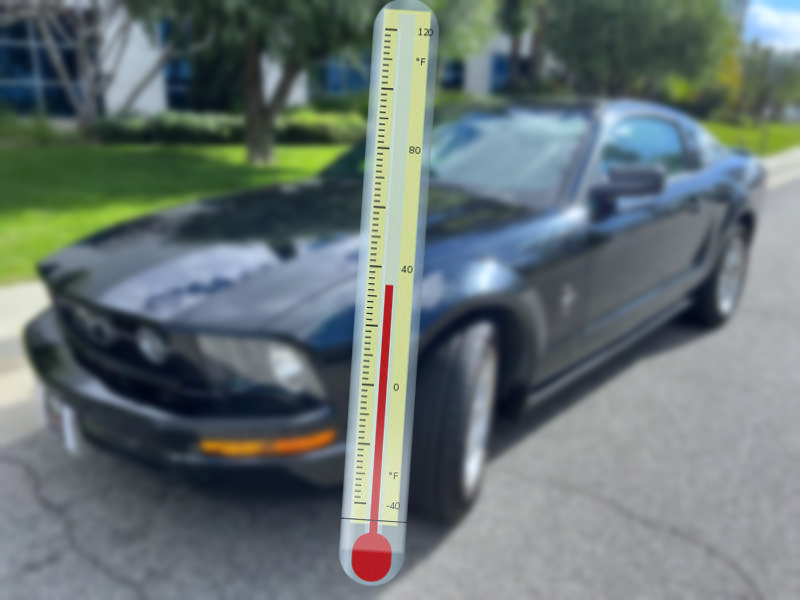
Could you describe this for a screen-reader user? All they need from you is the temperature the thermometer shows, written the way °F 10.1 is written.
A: °F 34
